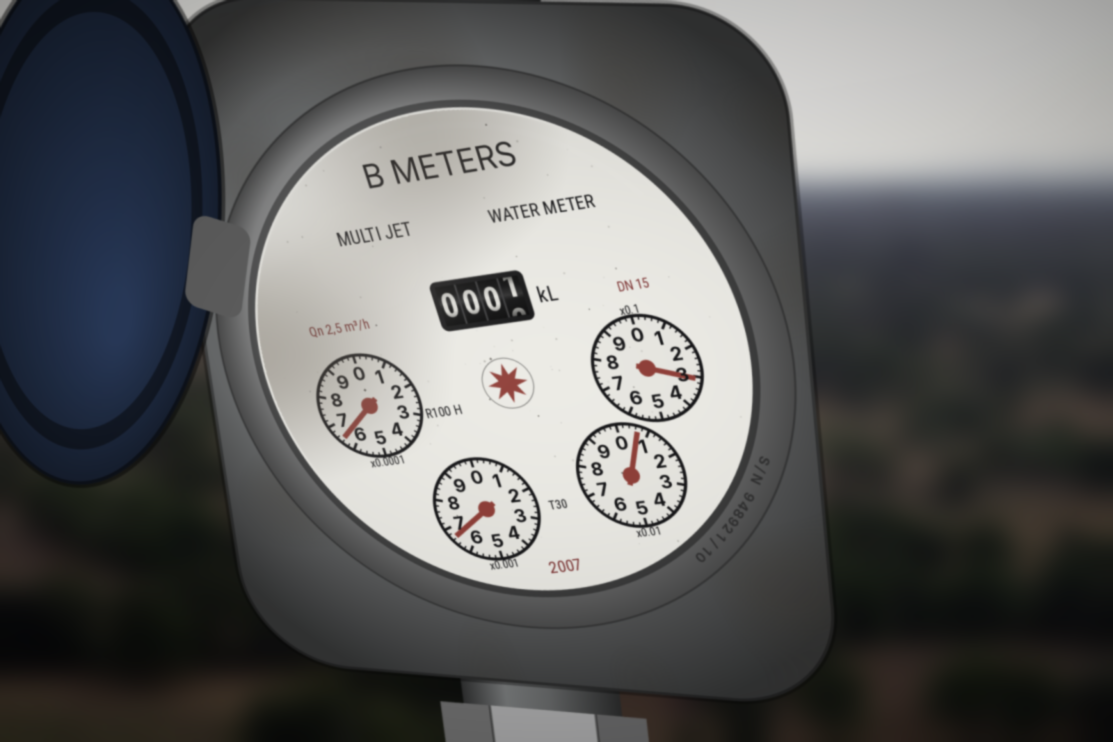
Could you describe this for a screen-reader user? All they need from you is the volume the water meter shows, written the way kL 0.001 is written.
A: kL 1.3066
